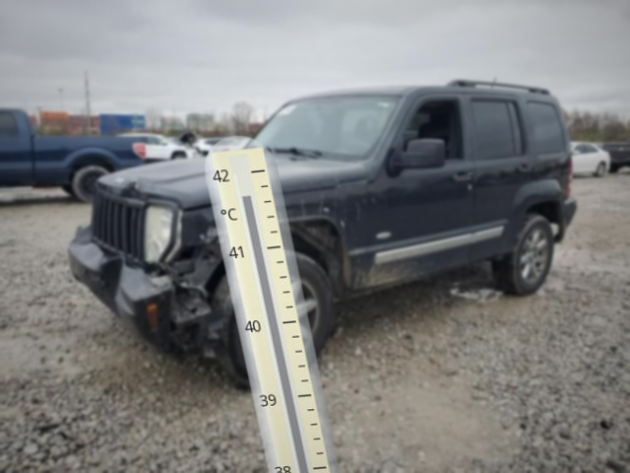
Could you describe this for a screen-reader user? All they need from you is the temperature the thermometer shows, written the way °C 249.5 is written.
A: °C 41.7
